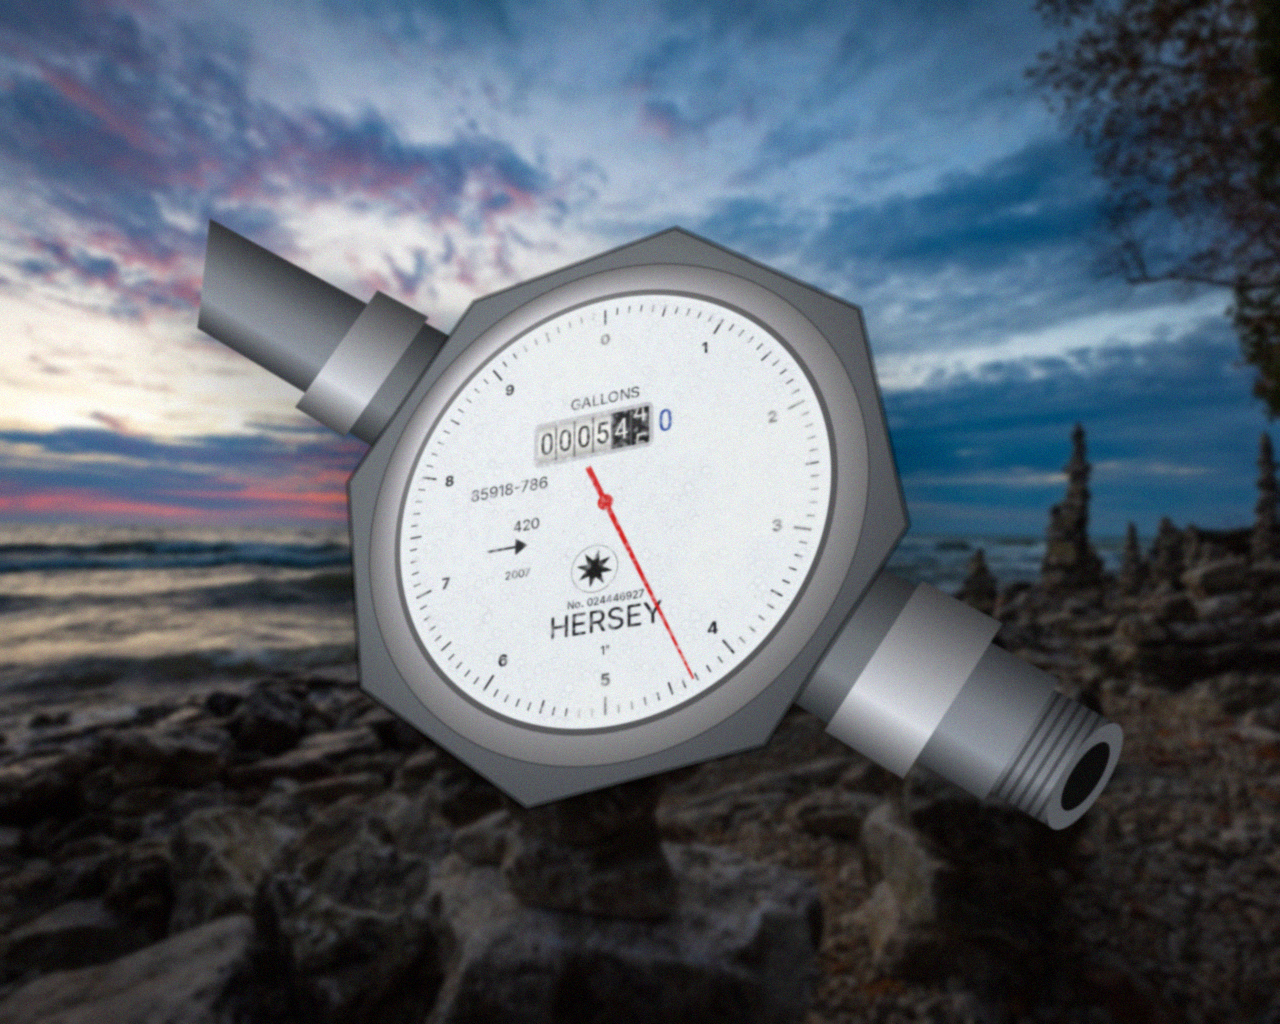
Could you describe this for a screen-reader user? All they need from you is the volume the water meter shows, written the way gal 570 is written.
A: gal 5444.3
